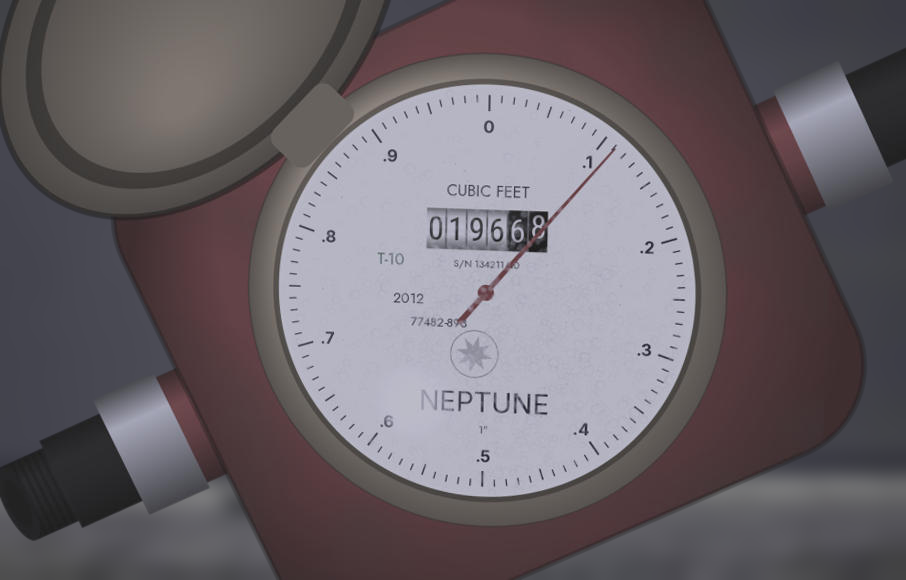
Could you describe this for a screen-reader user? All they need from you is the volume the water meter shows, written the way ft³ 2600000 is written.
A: ft³ 19668.11
